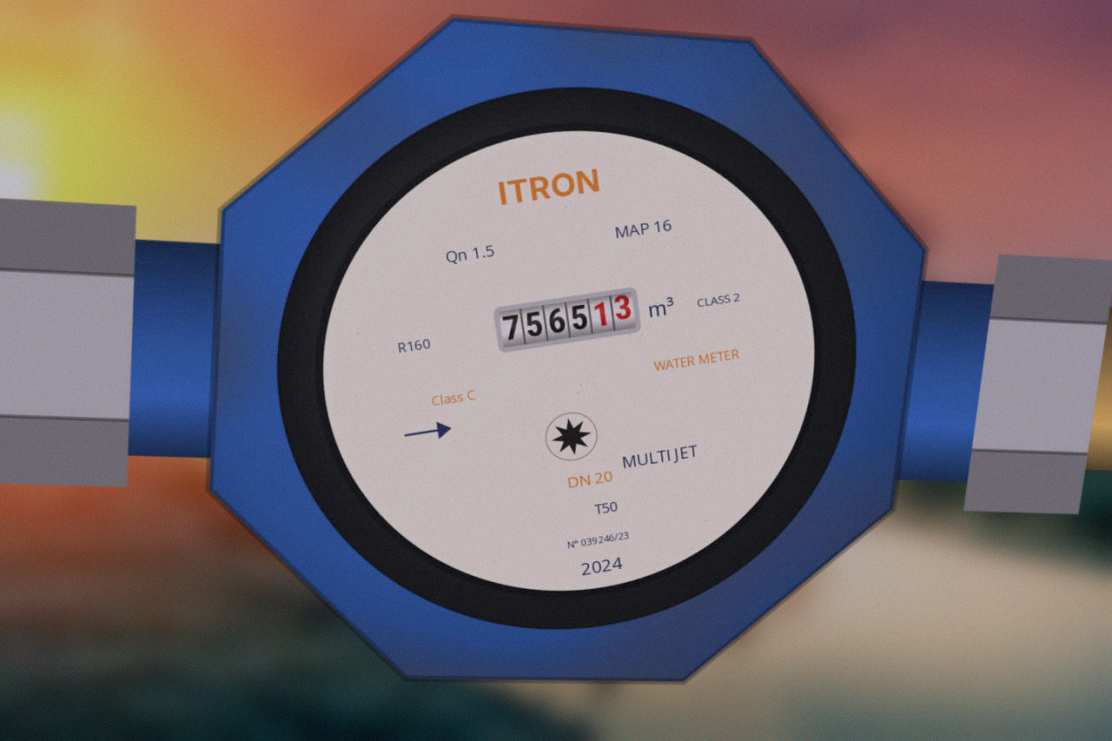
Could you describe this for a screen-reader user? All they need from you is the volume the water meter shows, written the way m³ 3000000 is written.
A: m³ 7565.13
